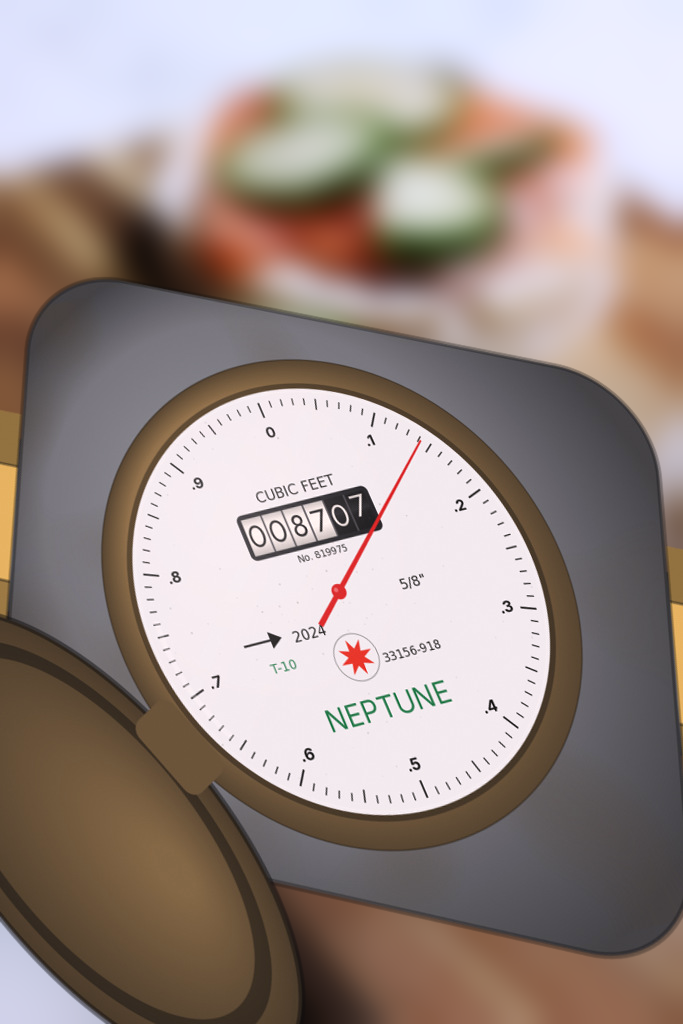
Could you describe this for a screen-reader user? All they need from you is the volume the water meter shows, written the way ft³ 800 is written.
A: ft³ 8707.14
